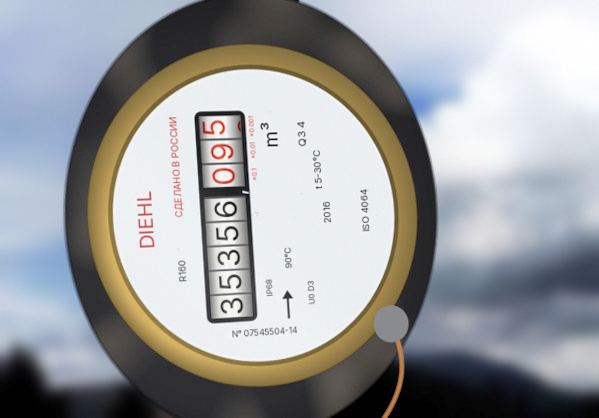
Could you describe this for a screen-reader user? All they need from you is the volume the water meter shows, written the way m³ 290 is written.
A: m³ 35356.095
